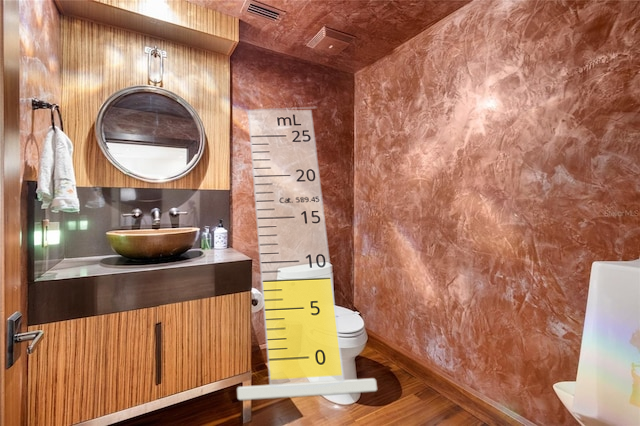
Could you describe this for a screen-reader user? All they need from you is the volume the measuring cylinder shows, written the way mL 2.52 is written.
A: mL 8
